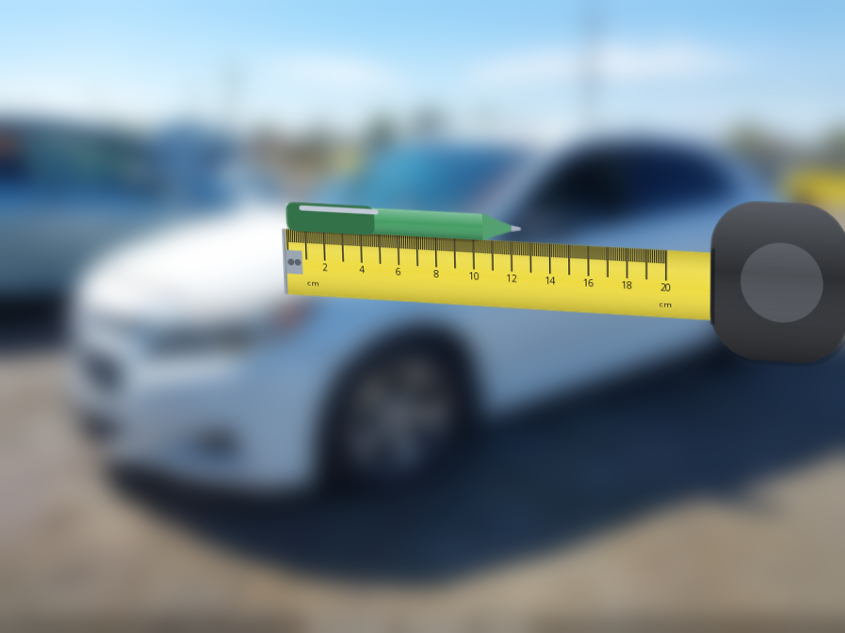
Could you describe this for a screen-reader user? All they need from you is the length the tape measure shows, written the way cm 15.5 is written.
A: cm 12.5
